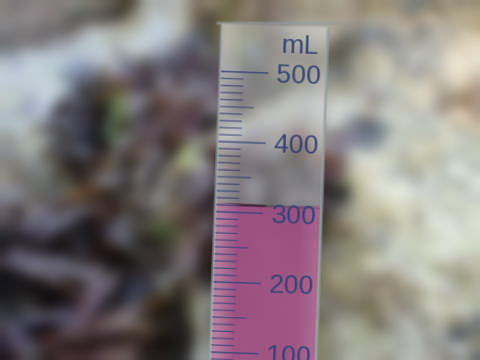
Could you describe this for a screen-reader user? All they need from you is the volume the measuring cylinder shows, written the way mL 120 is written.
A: mL 310
